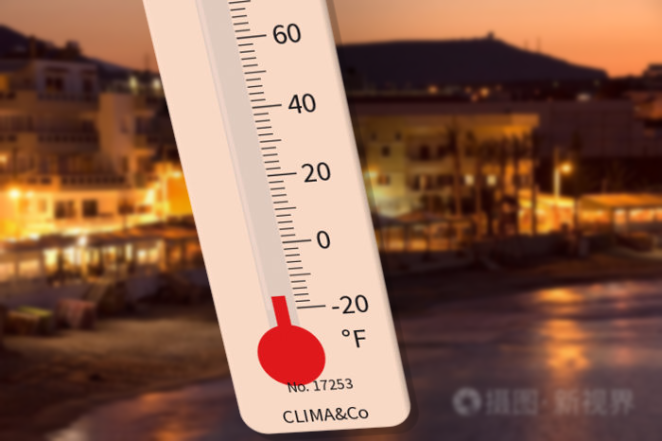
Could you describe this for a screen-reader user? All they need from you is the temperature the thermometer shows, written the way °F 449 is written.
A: °F -16
